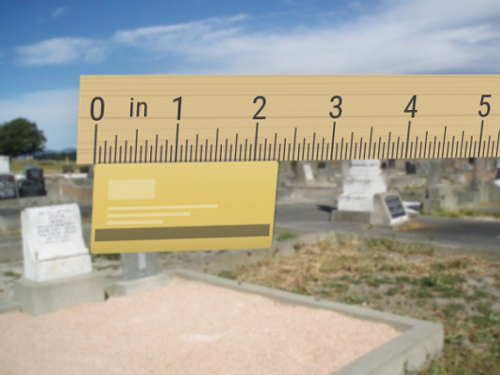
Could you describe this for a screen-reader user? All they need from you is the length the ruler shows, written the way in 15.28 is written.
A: in 2.3125
